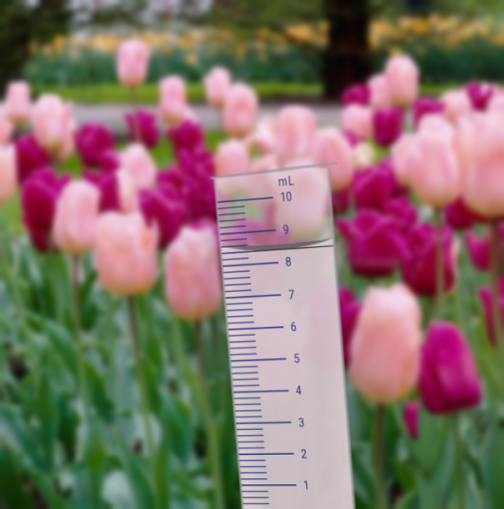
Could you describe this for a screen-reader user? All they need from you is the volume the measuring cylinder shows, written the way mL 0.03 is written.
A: mL 8.4
